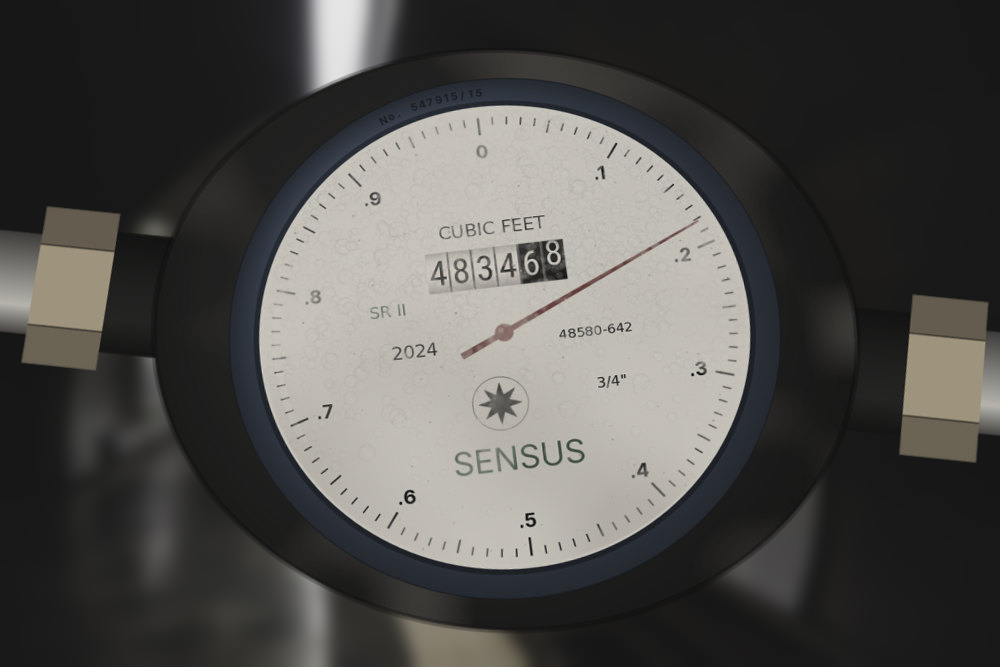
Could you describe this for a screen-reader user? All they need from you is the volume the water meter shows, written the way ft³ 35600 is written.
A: ft³ 483468.18
